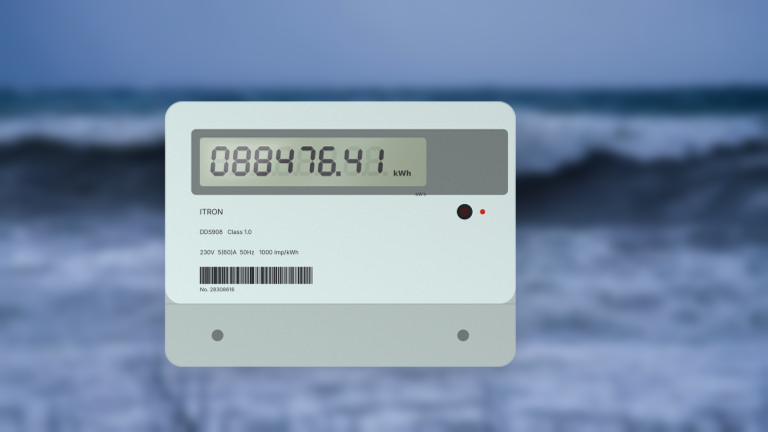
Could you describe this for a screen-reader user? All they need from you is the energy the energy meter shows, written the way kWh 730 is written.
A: kWh 88476.41
